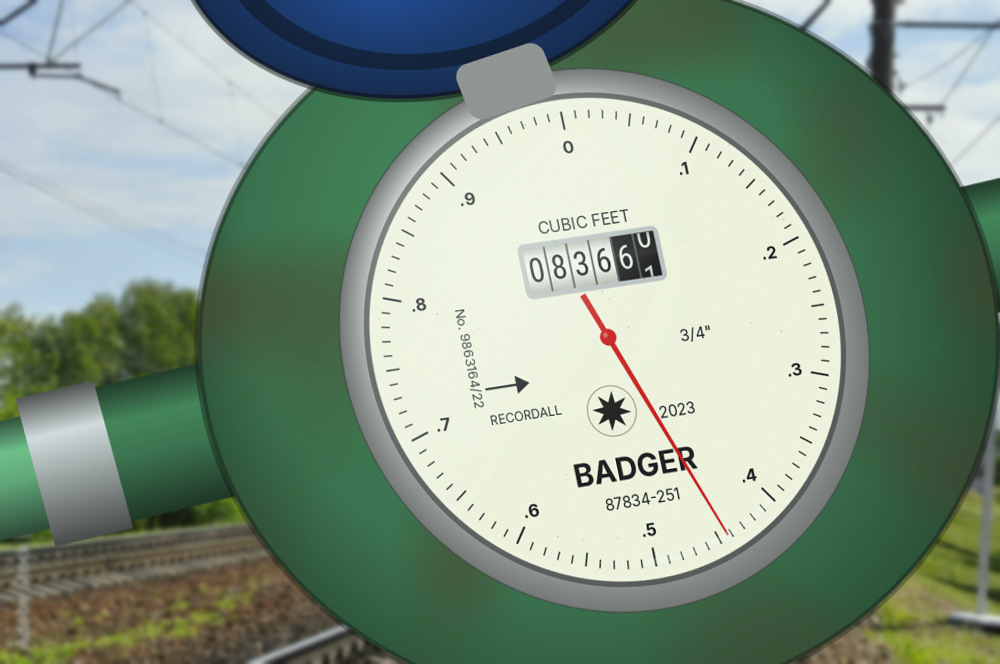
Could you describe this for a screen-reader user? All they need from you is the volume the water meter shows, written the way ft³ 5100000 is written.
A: ft³ 83660.44
